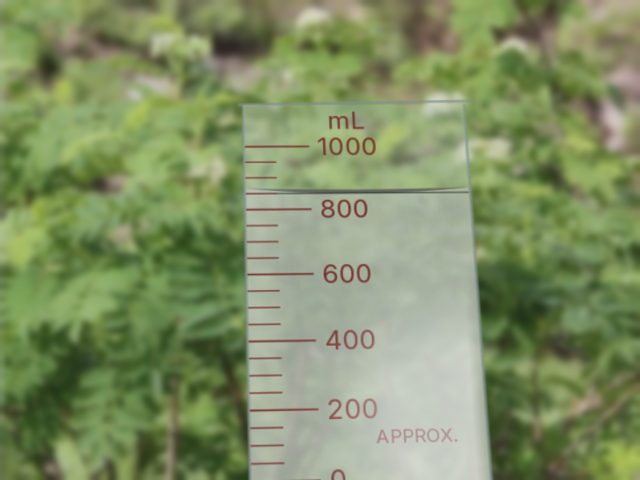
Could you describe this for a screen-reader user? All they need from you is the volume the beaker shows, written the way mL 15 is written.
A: mL 850
